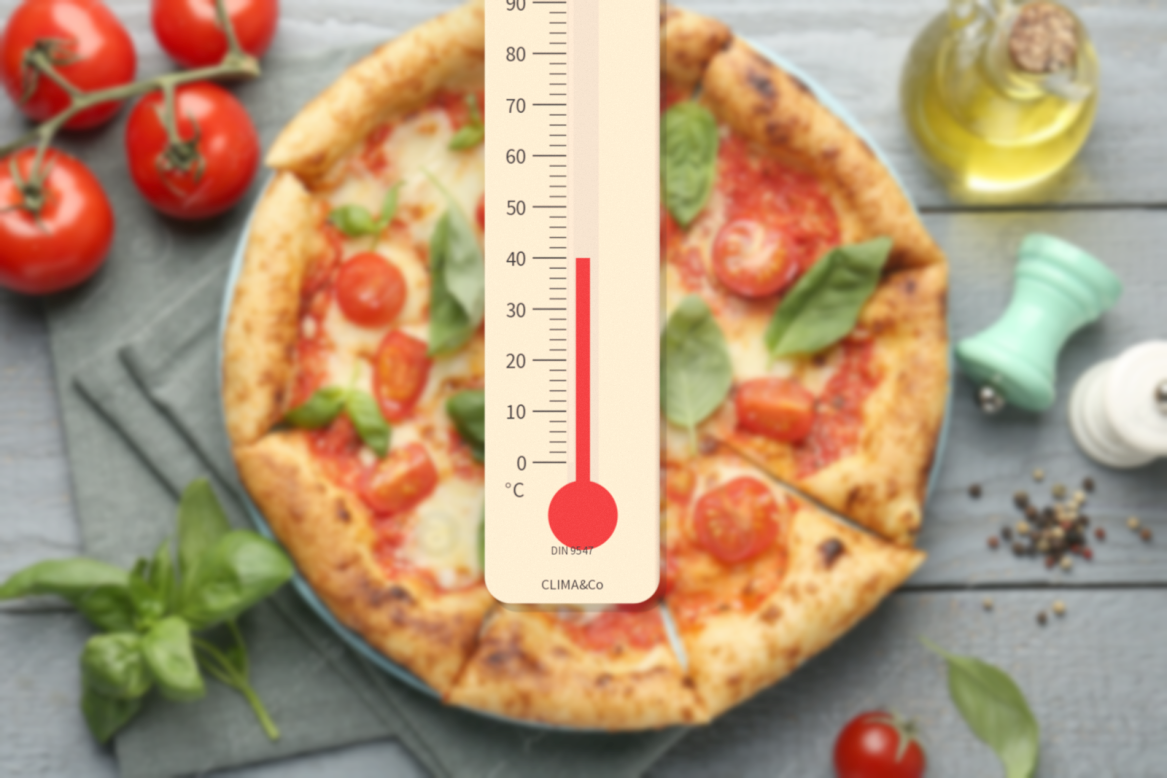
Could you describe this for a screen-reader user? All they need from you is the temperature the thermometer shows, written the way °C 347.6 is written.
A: °C 40
